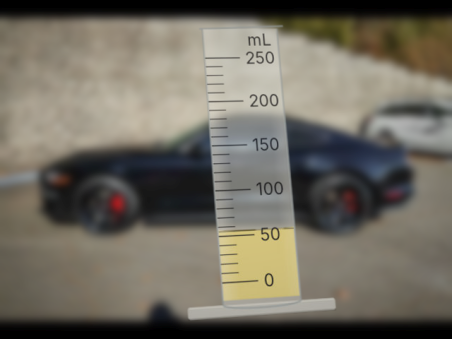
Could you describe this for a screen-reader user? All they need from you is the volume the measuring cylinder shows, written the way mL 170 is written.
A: mL 55
